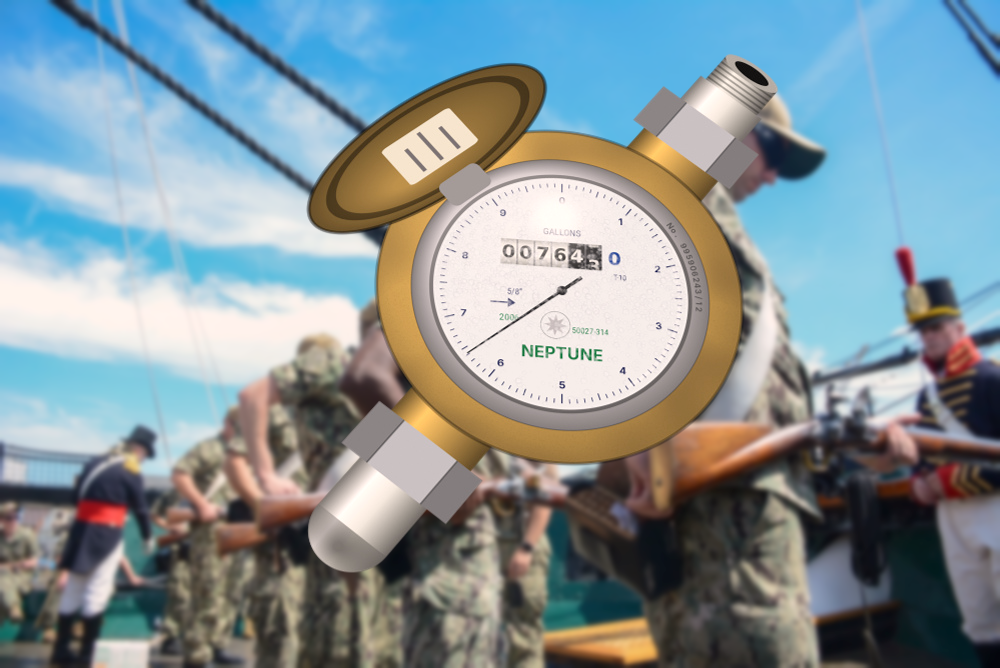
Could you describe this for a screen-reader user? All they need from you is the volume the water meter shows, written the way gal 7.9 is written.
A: gal 76426.4
